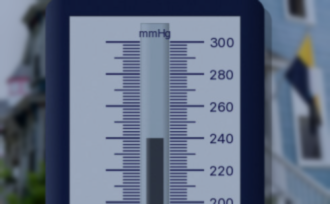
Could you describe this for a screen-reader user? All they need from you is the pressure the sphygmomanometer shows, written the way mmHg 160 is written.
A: mmHg 240
